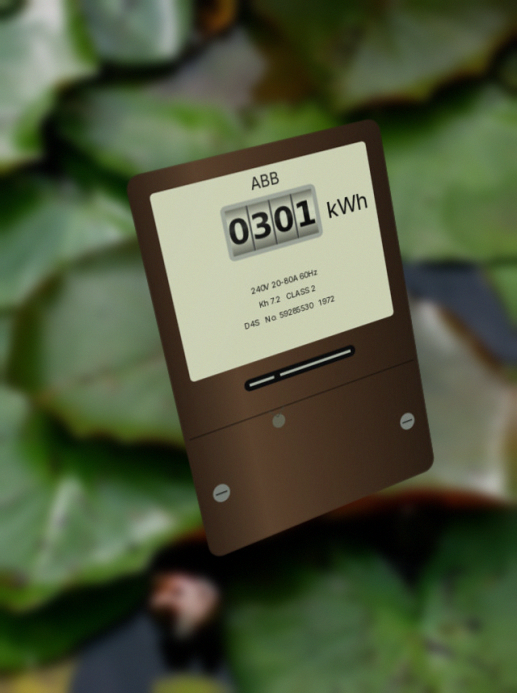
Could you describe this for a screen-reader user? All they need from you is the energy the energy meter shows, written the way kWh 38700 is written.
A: kWh 301
